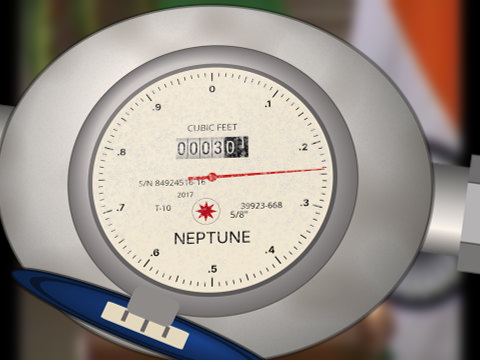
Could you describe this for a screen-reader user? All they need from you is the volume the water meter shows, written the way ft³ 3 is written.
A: ft³ 301.24
